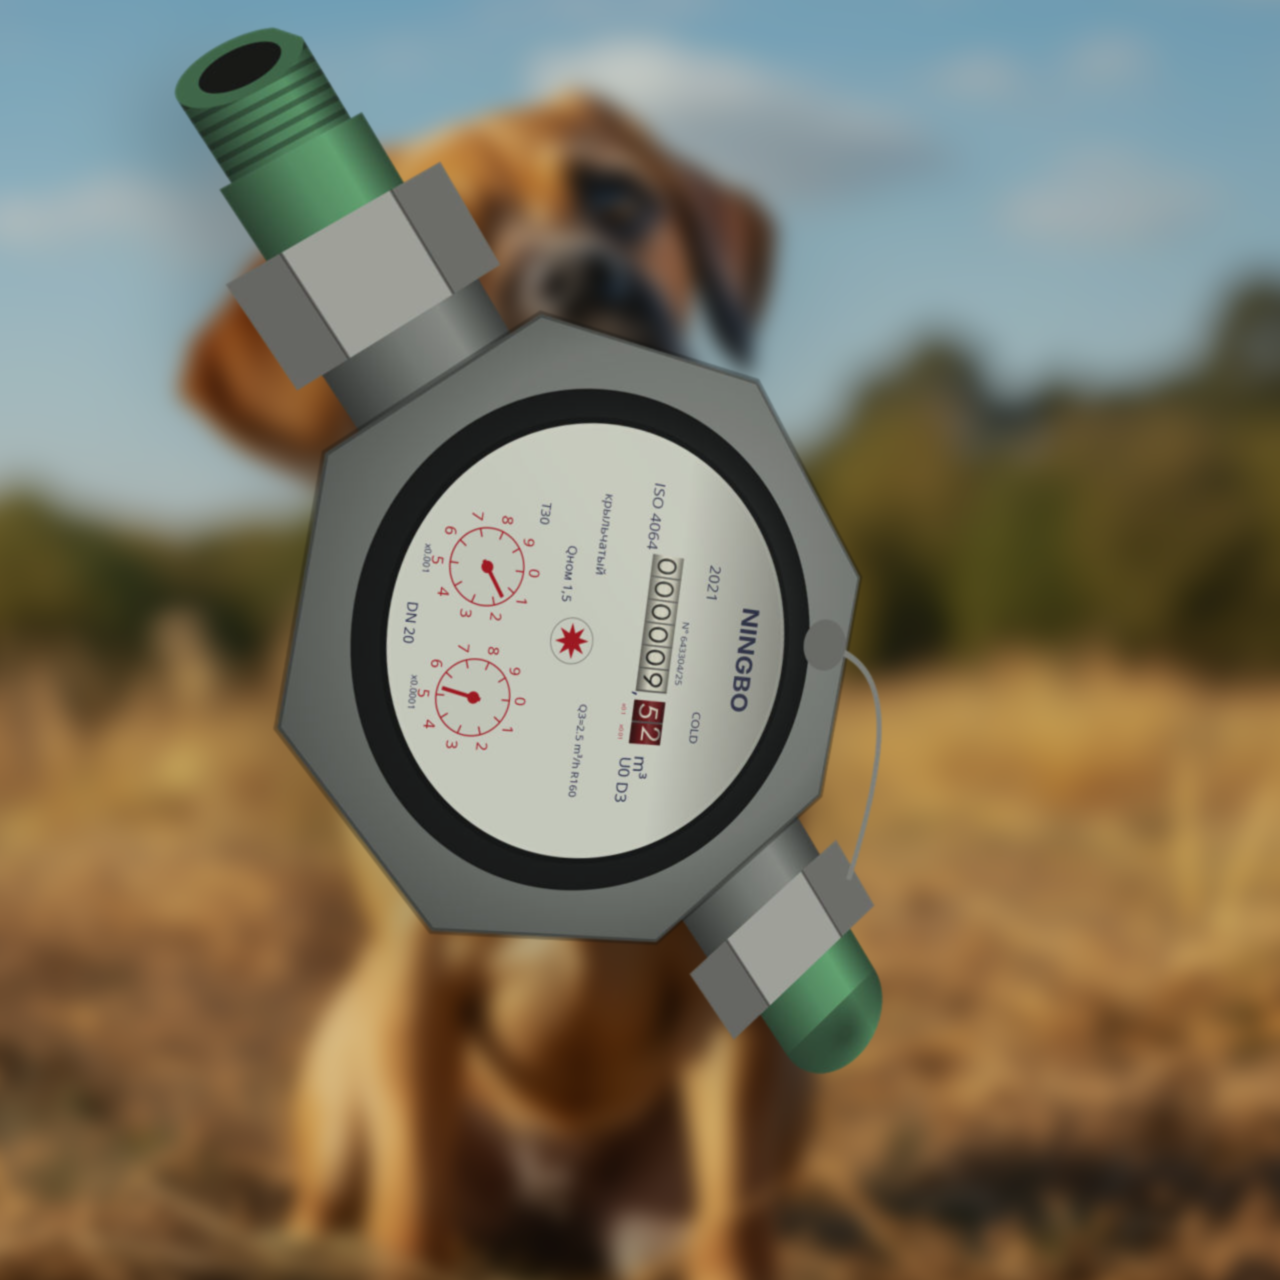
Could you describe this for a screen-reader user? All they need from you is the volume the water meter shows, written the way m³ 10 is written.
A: m³ 9.5215
